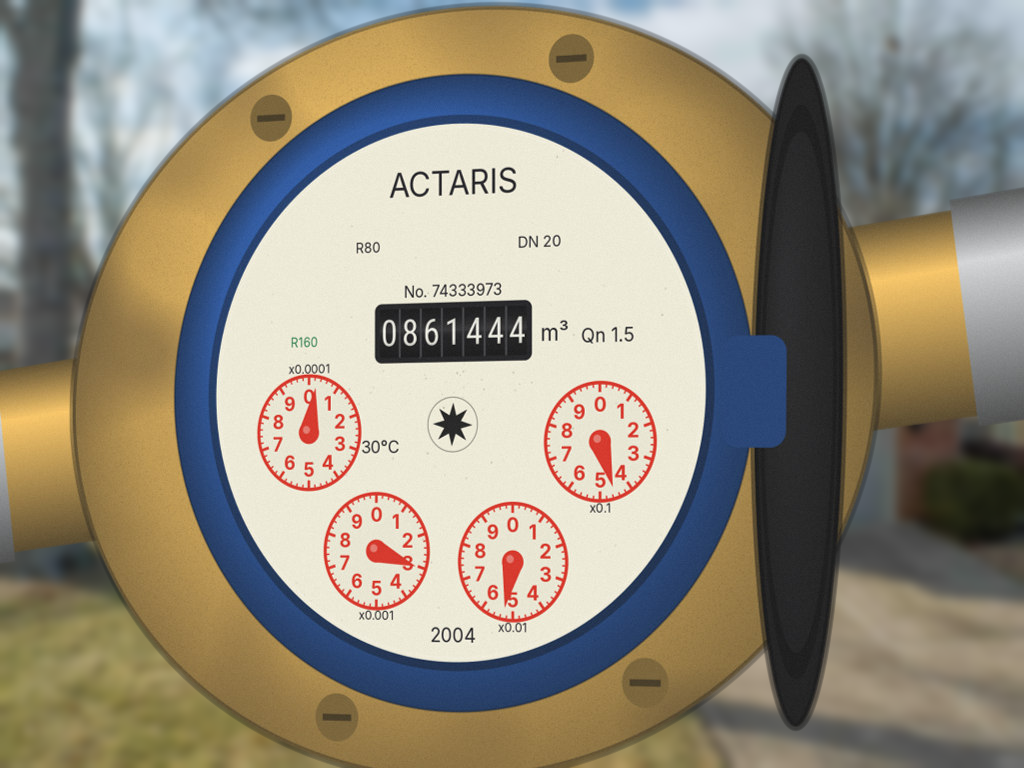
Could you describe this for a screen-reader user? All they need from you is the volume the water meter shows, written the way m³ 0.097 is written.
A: m³ 861444.4530
